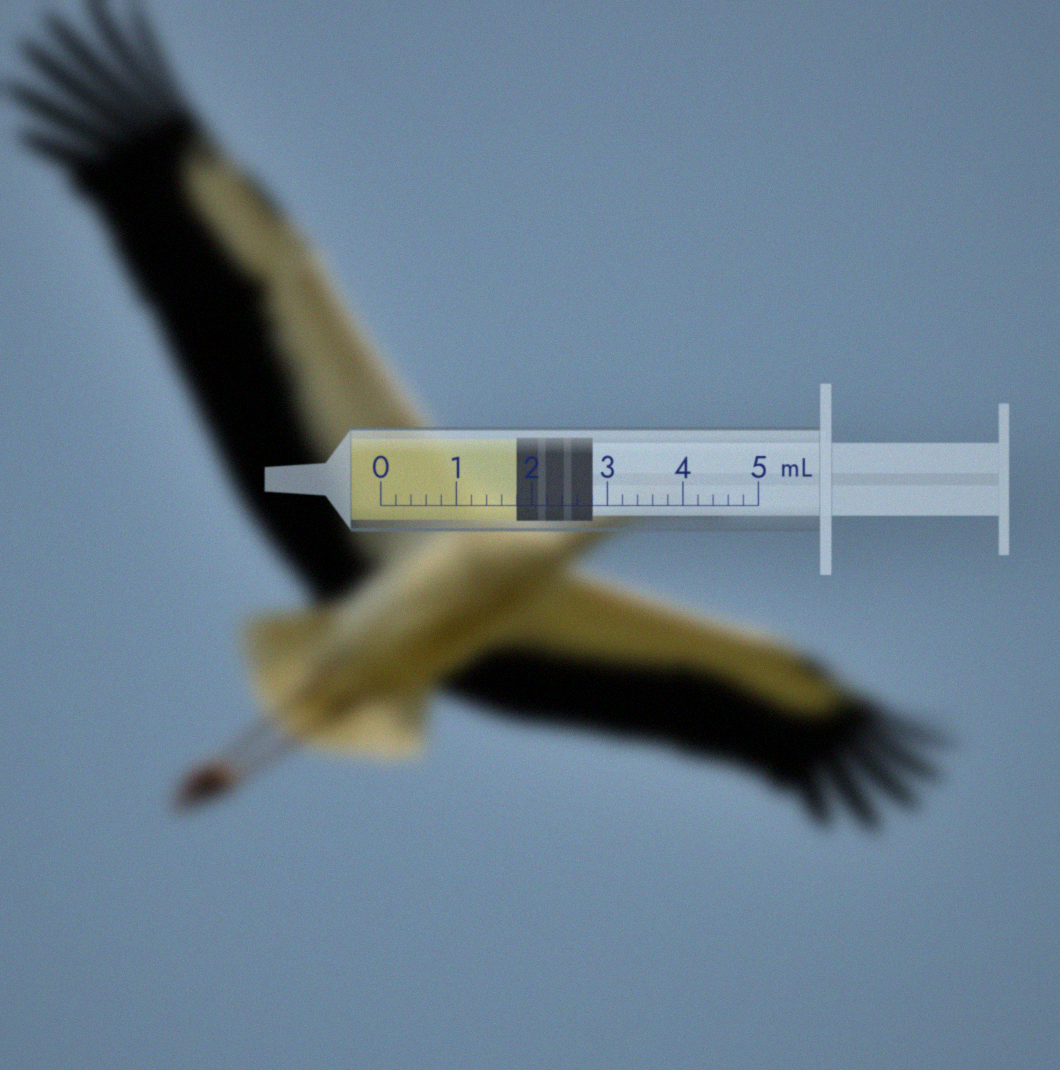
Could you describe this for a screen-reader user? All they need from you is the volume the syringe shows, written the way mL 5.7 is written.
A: mL 1.8
